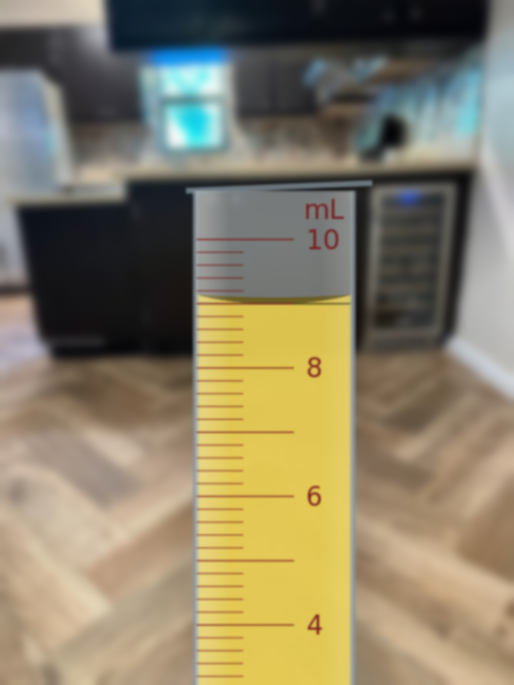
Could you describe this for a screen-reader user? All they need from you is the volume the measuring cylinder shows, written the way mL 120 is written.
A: mL 9
